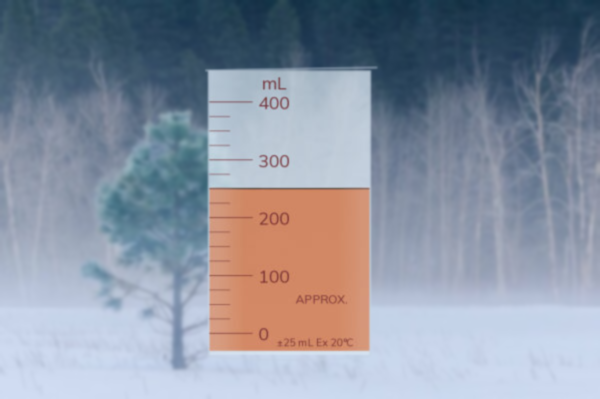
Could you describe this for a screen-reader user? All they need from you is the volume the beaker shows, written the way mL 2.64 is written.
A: mL 250
